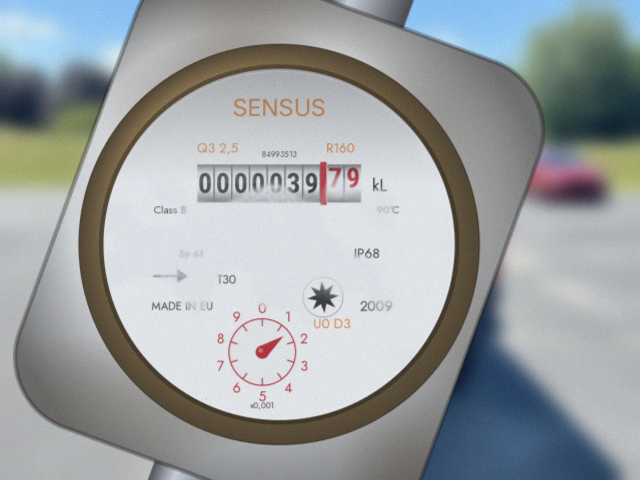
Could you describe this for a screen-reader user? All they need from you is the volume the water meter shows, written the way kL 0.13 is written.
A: kL 39.791
